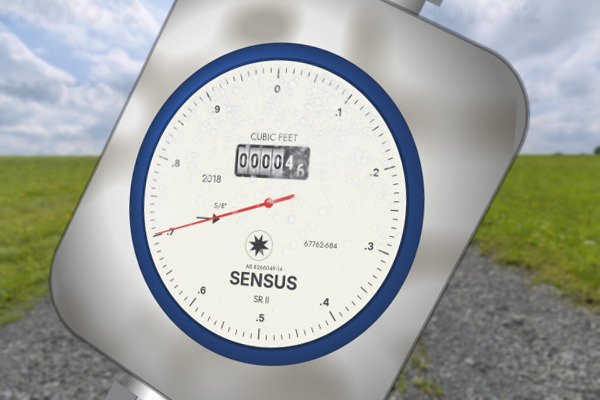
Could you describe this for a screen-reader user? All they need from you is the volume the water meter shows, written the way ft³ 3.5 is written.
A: ft³ 45.70
